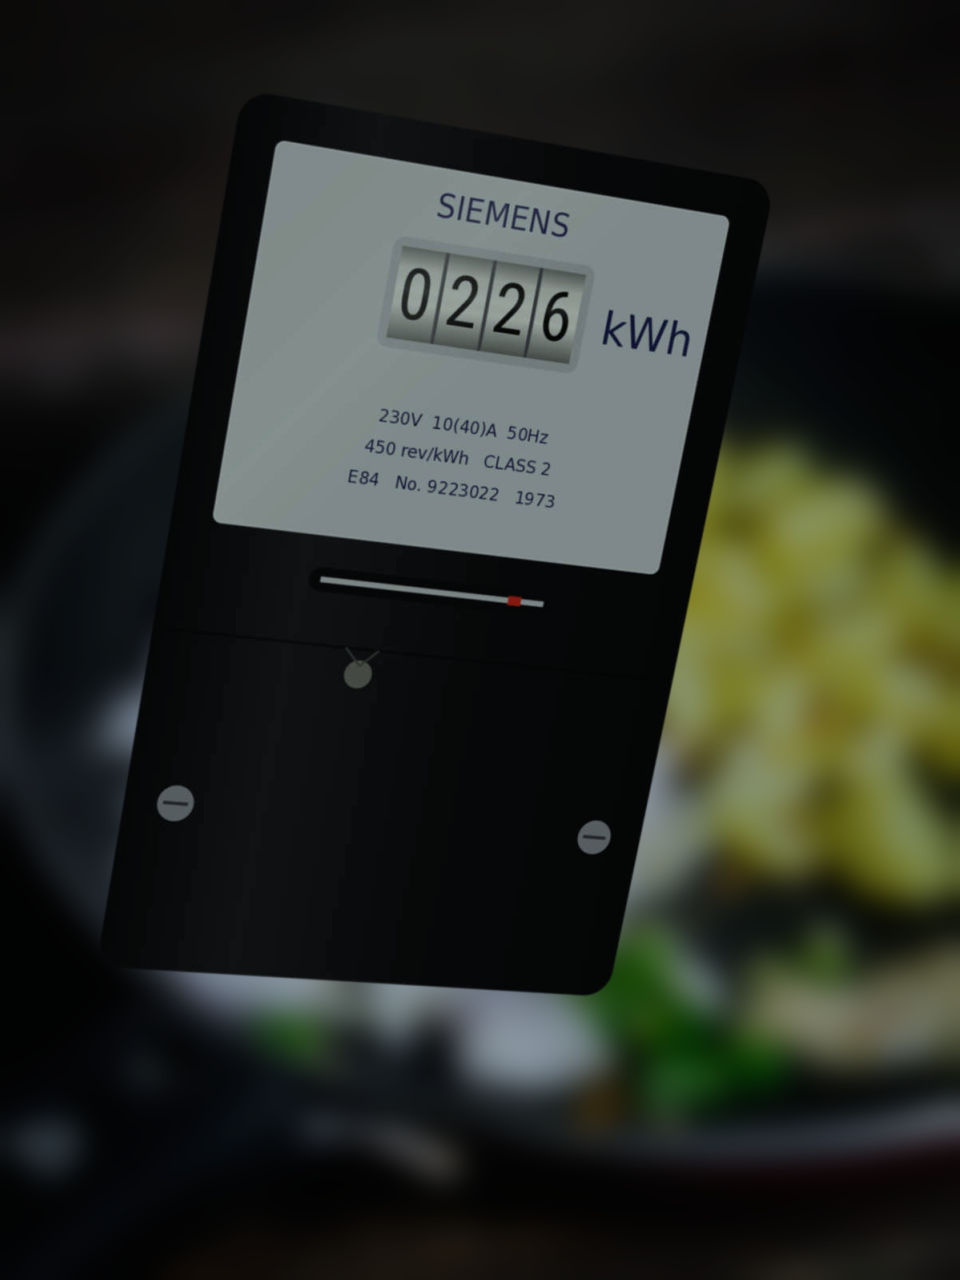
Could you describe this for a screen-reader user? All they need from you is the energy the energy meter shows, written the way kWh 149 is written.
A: kWh 226
